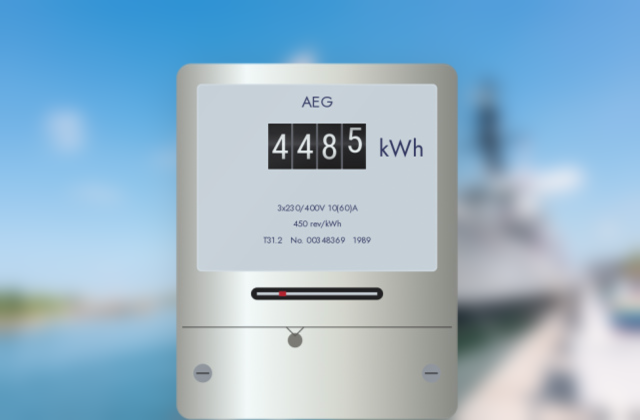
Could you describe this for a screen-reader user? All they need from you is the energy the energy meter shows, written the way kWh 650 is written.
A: kWh 4485
